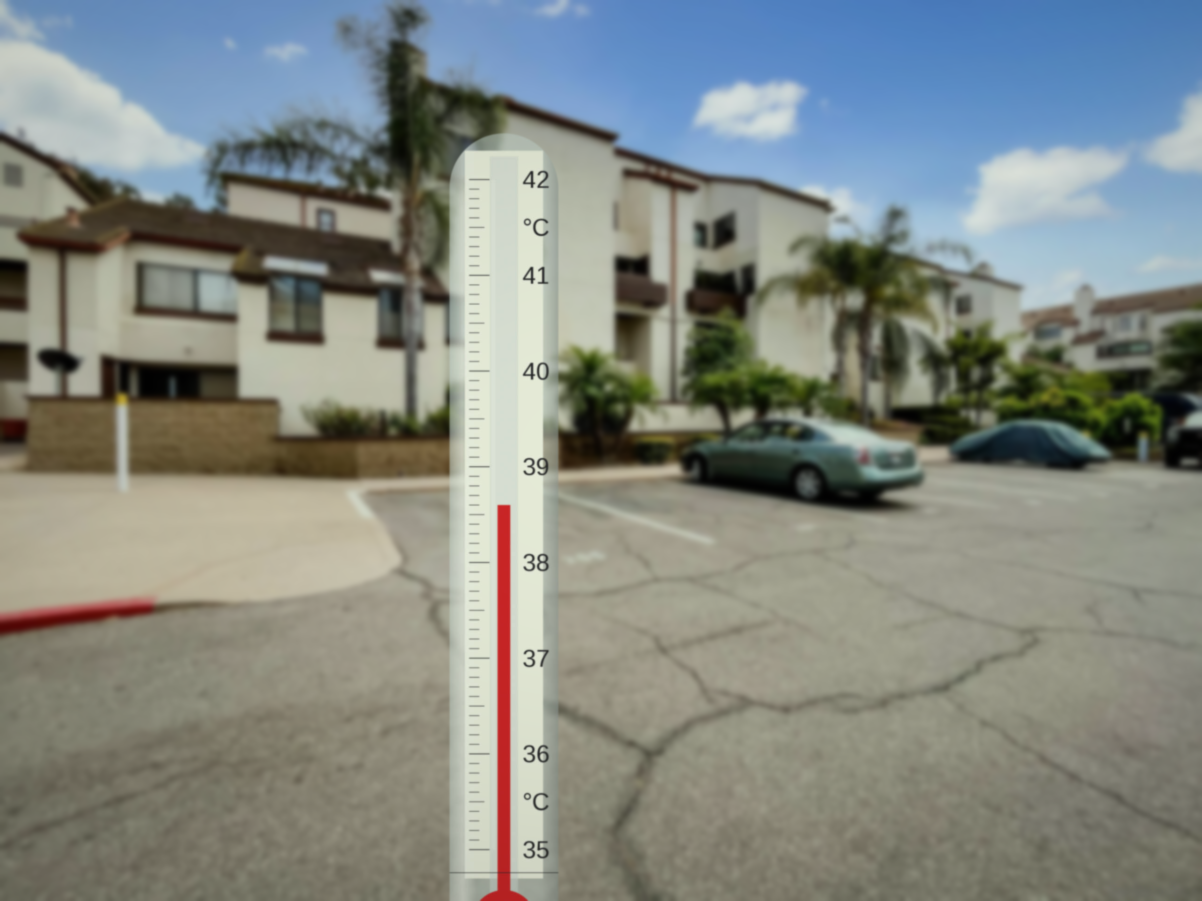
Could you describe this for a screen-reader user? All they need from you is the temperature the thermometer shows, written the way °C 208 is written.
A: °C 38.6
